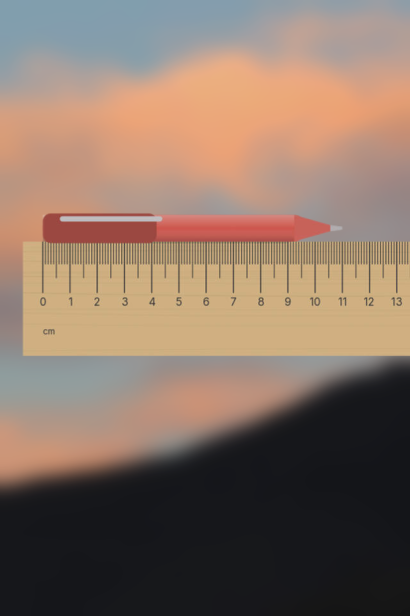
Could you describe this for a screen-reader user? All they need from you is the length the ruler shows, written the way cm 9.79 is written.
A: cm 11
